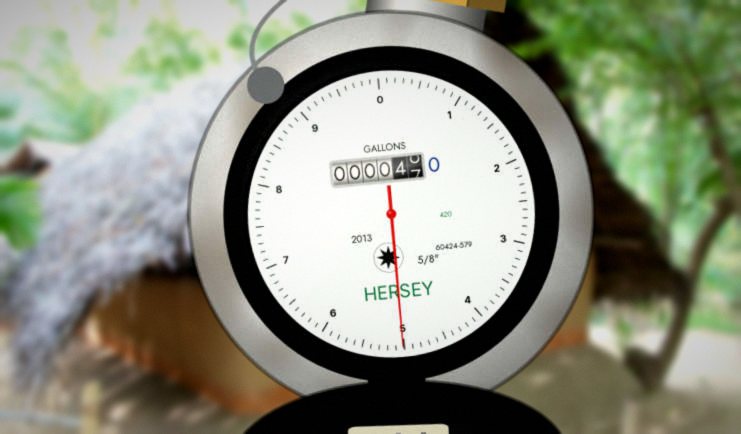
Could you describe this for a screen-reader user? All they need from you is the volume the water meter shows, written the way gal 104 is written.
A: gal 465.0
